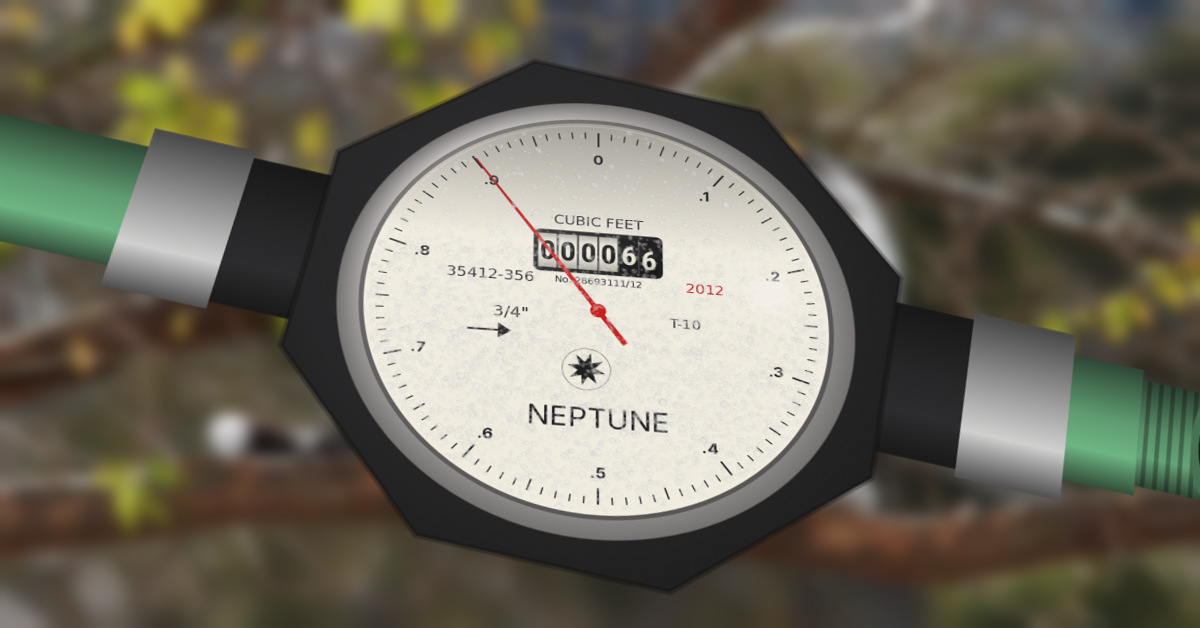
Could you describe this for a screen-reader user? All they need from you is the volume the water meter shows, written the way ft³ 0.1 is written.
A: ft³ 65.90
